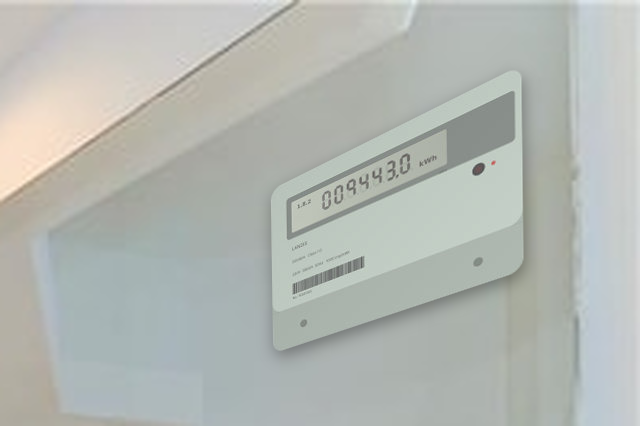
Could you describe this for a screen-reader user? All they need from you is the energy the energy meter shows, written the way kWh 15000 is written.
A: kWh 9443.0
